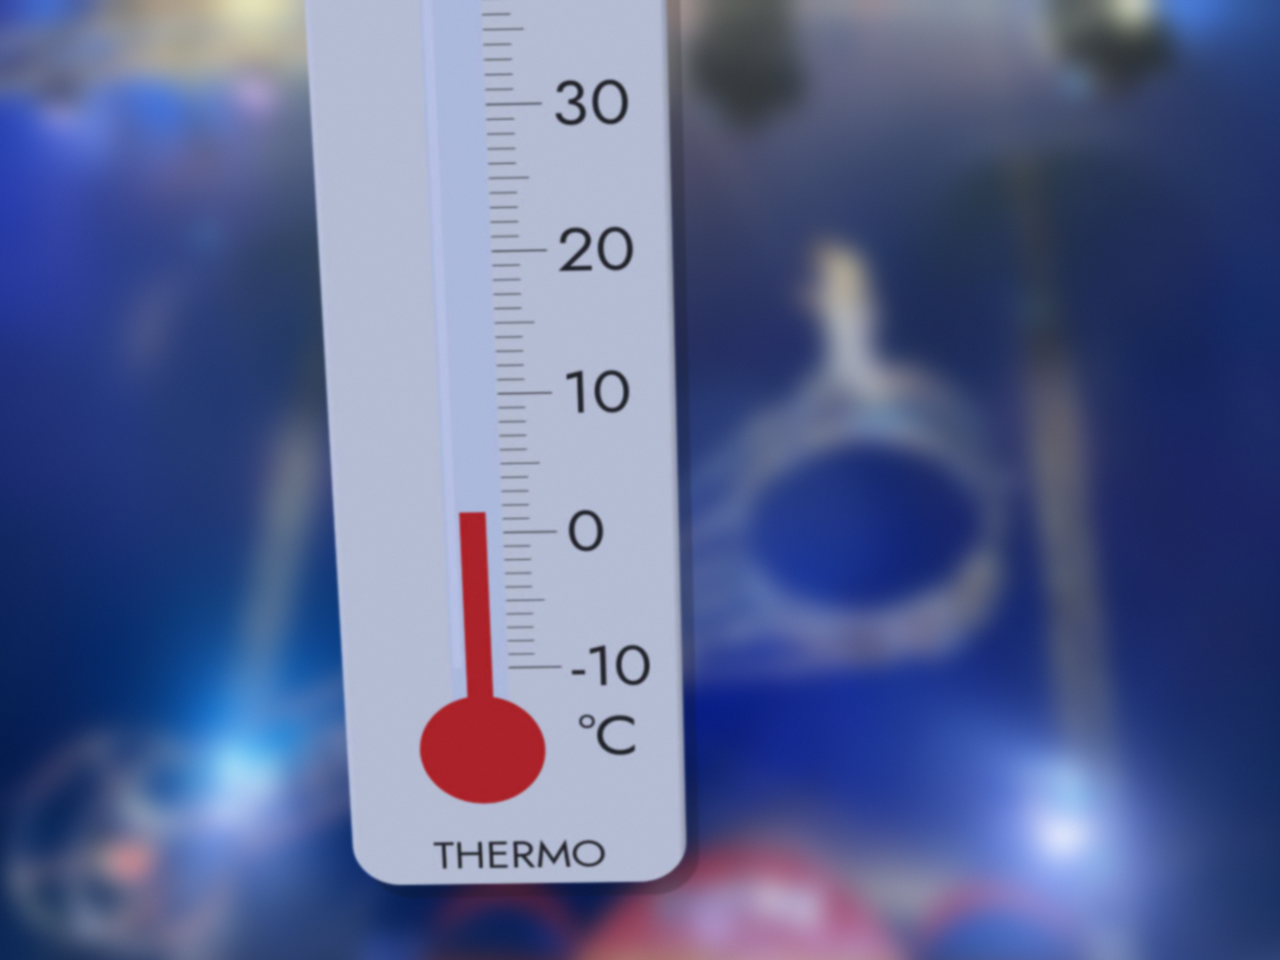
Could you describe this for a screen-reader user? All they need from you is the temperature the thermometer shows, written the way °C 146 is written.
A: °C 1.5
